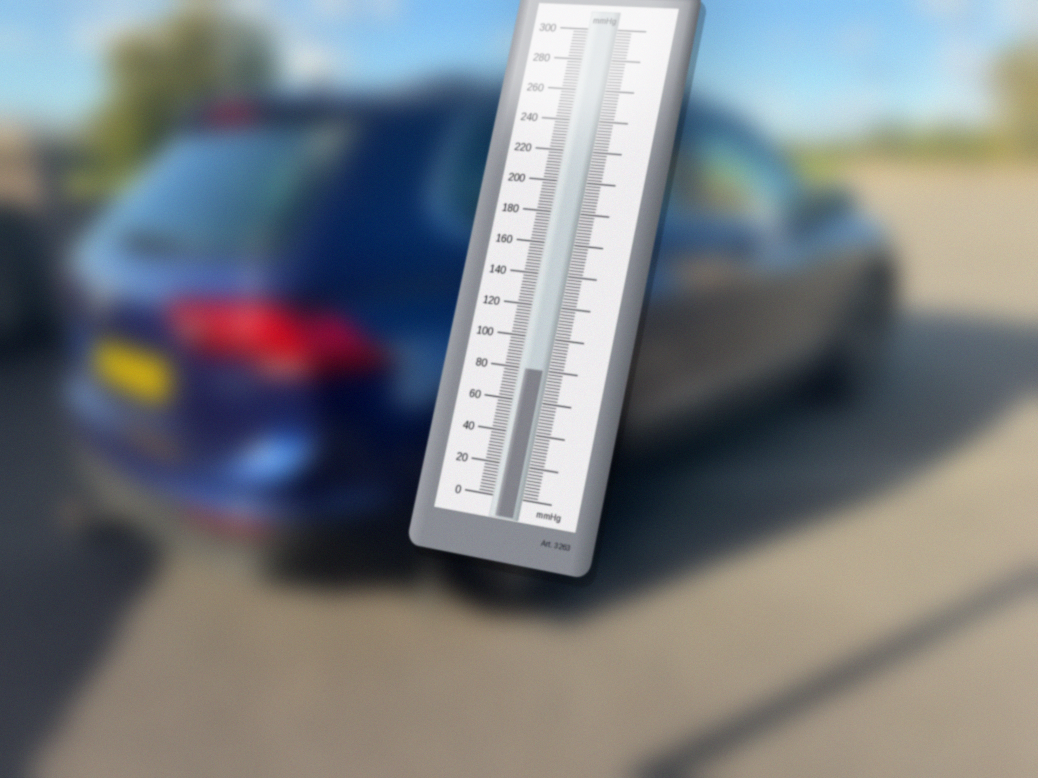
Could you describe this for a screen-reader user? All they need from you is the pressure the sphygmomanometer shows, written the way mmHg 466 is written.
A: mmHg 80
